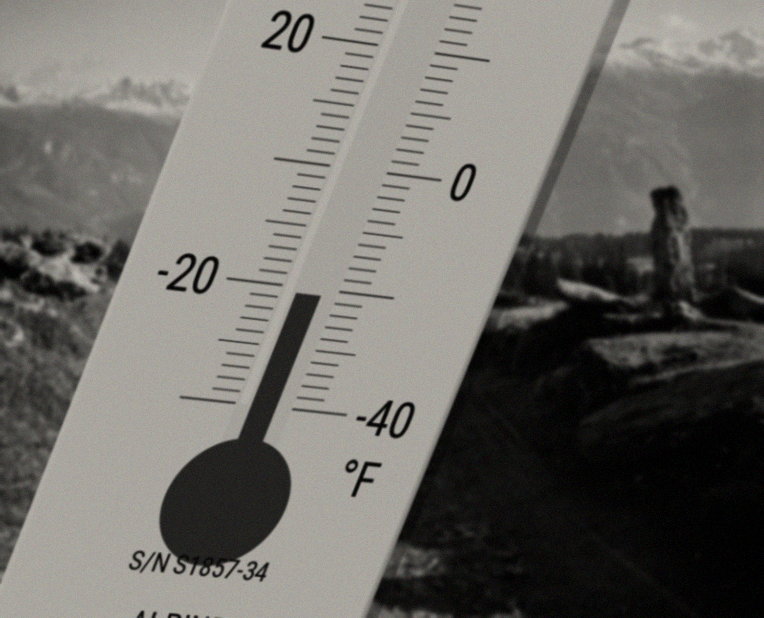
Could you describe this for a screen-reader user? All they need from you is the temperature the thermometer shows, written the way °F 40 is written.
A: °F -21
